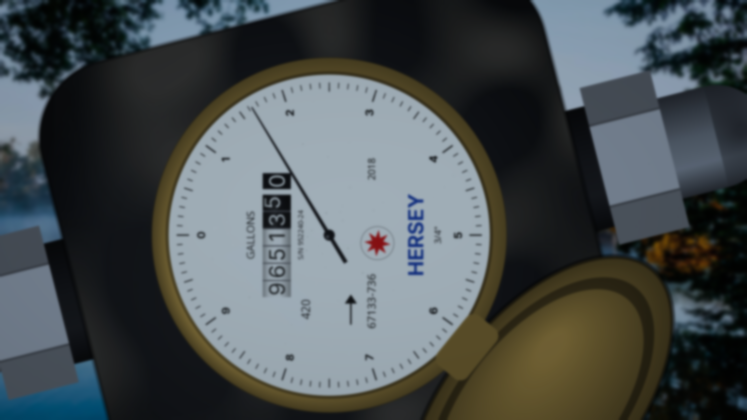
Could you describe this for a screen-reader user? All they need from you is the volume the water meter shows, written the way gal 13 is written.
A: gal 9651351.6
